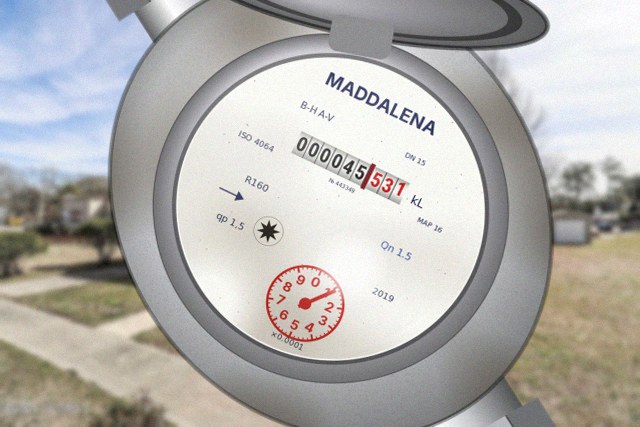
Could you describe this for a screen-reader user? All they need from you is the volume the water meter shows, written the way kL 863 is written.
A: kL 45.5311
